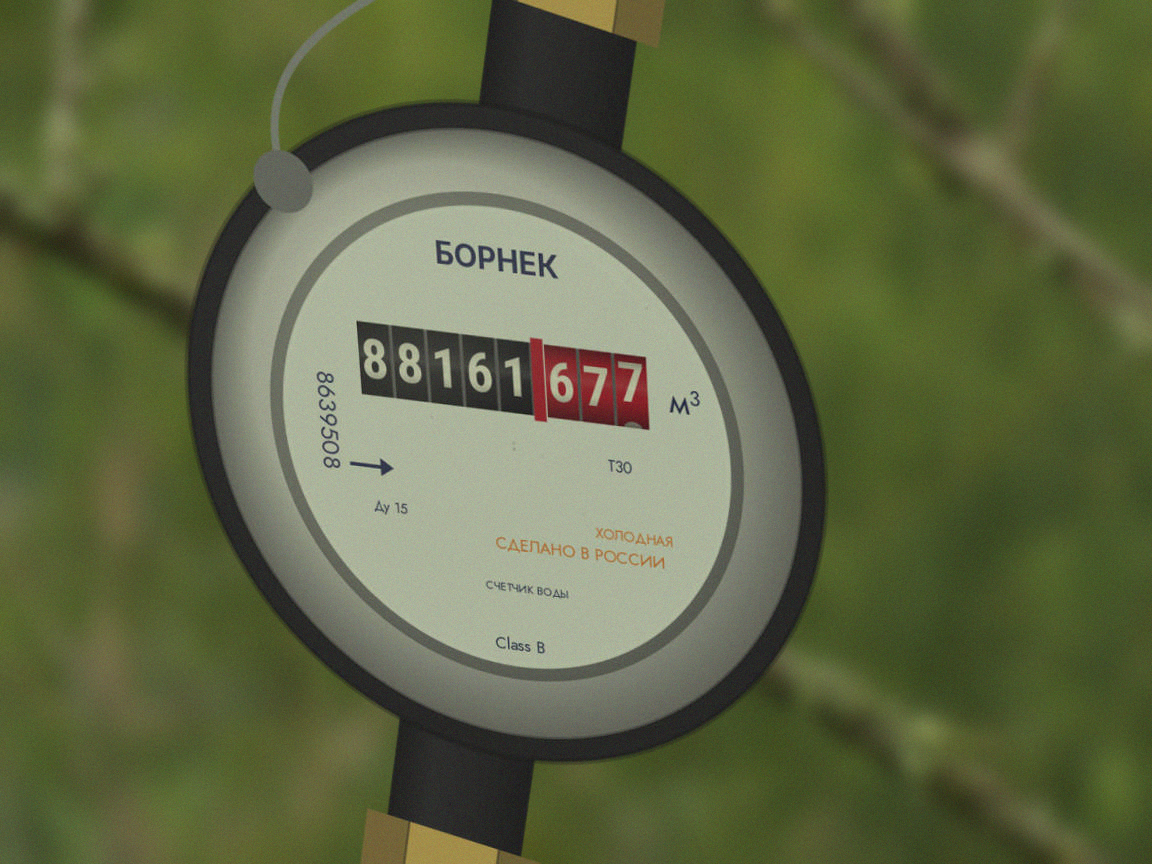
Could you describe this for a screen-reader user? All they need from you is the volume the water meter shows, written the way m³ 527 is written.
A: m³ 88161.677
